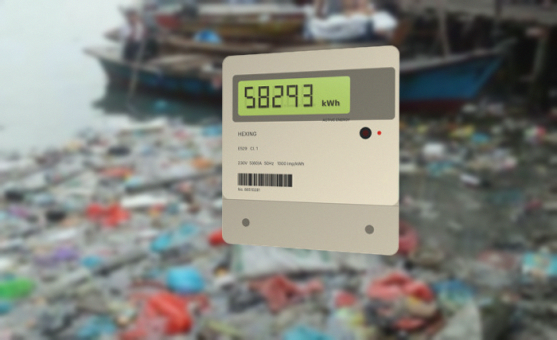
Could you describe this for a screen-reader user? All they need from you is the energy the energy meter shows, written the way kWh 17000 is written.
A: kWh 58293
